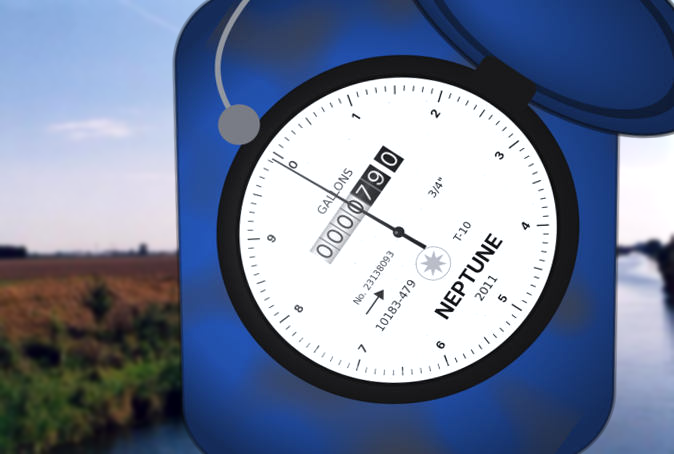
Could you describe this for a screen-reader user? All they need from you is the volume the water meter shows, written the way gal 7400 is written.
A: gal 789.9
